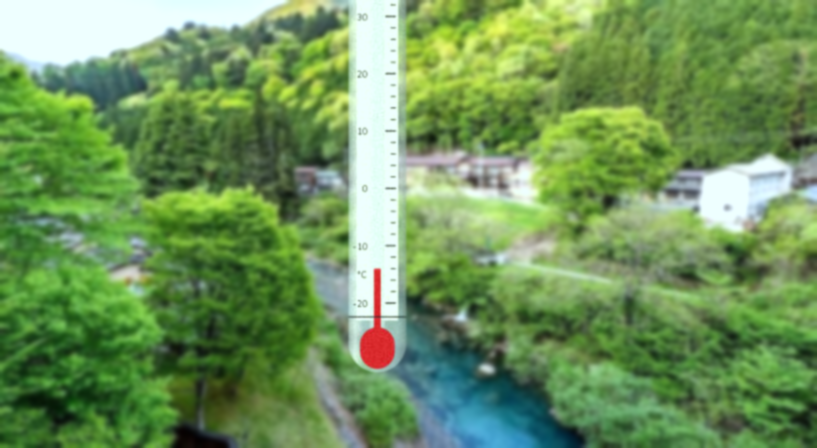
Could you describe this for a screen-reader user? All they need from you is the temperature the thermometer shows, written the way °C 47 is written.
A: °C -14
